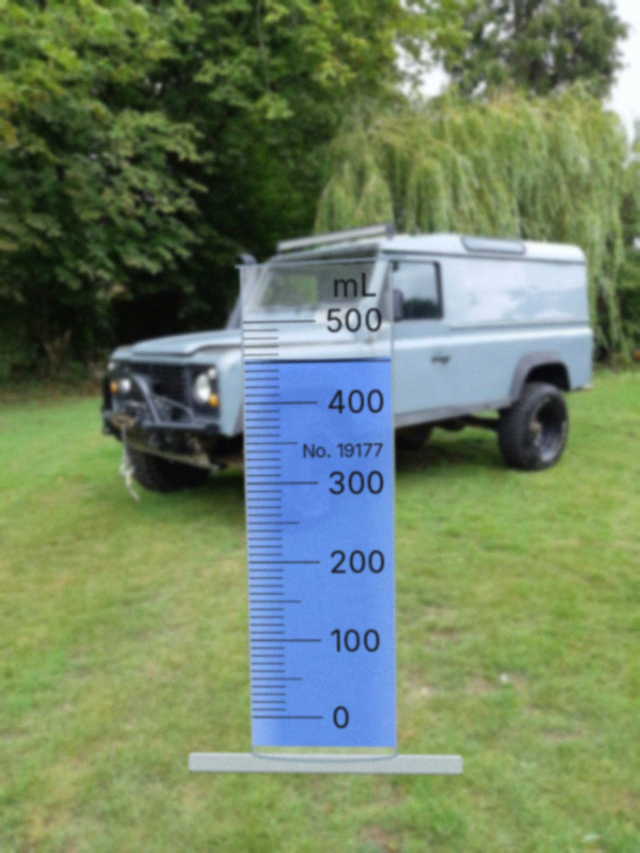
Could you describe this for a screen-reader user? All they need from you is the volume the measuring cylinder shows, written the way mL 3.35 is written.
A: mL 450
